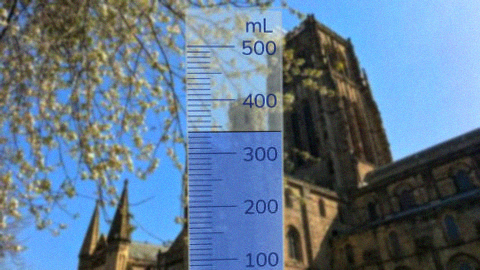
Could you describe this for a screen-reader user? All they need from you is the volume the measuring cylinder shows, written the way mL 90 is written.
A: mL 340
